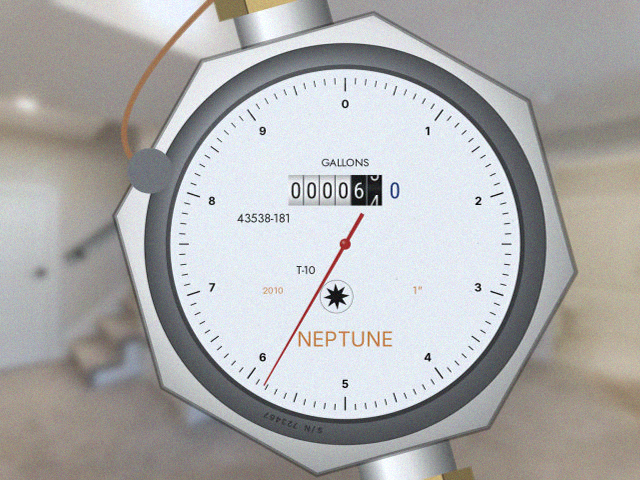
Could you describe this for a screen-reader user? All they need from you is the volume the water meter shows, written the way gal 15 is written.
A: gal 635.8
